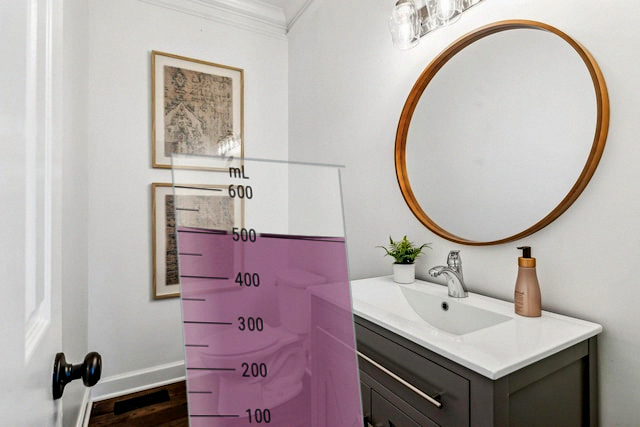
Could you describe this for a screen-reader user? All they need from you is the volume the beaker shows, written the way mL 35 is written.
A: mL 500
